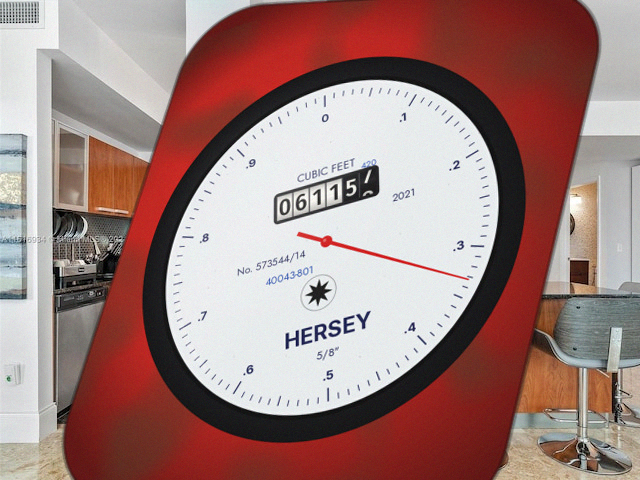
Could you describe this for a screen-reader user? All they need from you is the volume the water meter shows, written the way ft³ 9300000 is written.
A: ft³ 61157.33
